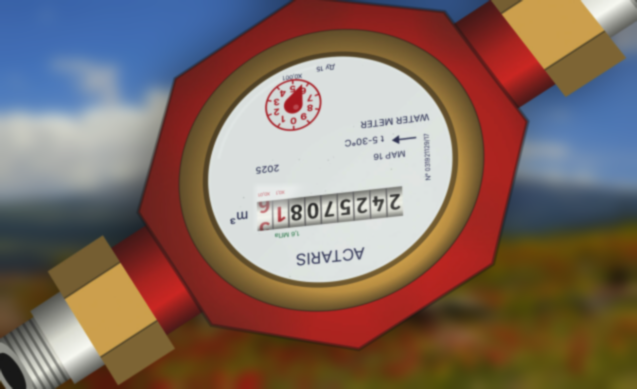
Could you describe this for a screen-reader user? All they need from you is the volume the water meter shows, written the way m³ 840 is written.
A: m³ 2425708.155
